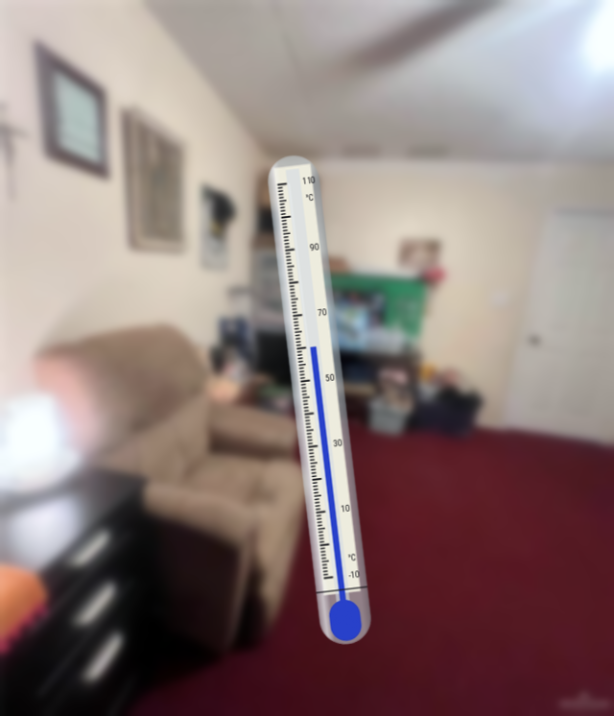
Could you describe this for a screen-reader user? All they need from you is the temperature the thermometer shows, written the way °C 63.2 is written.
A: °C 60
